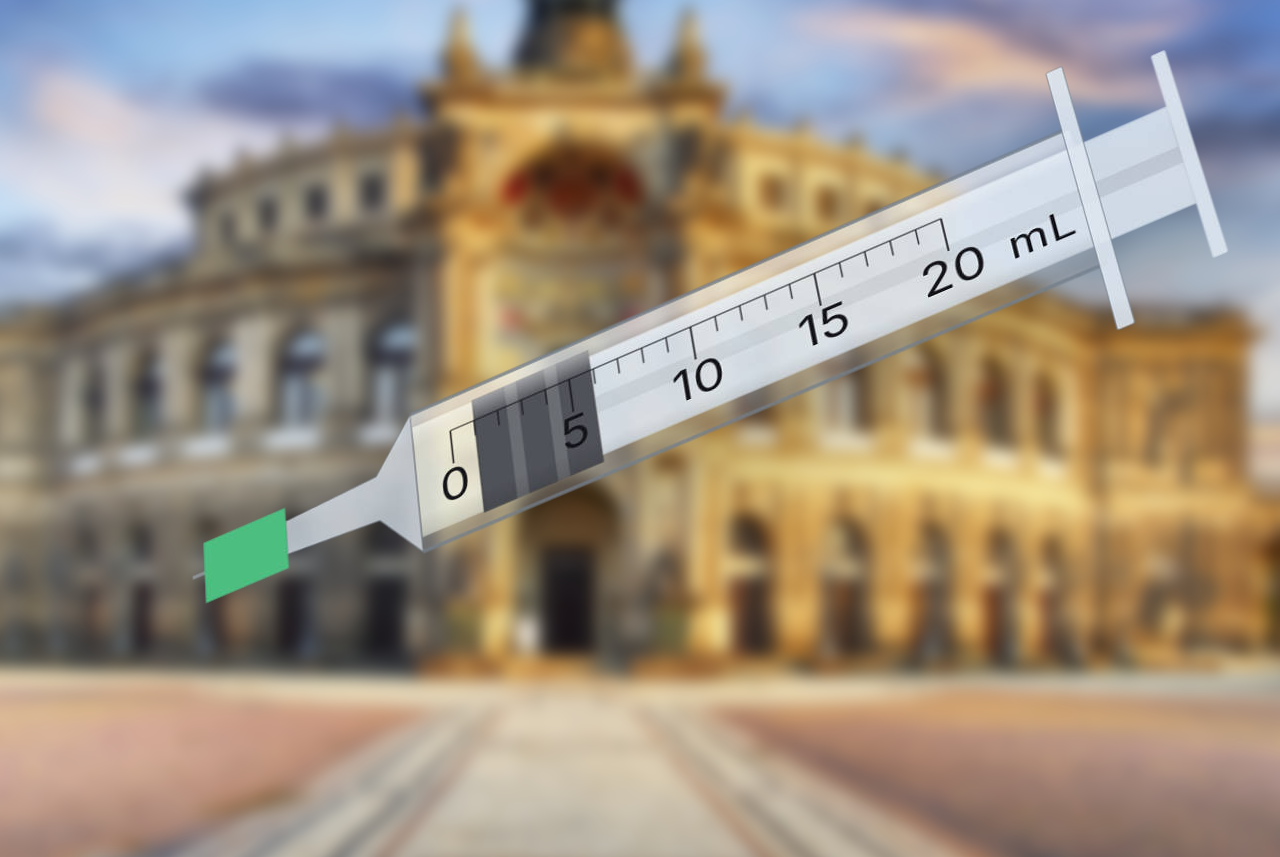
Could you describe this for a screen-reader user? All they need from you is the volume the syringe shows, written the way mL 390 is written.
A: mL 1
